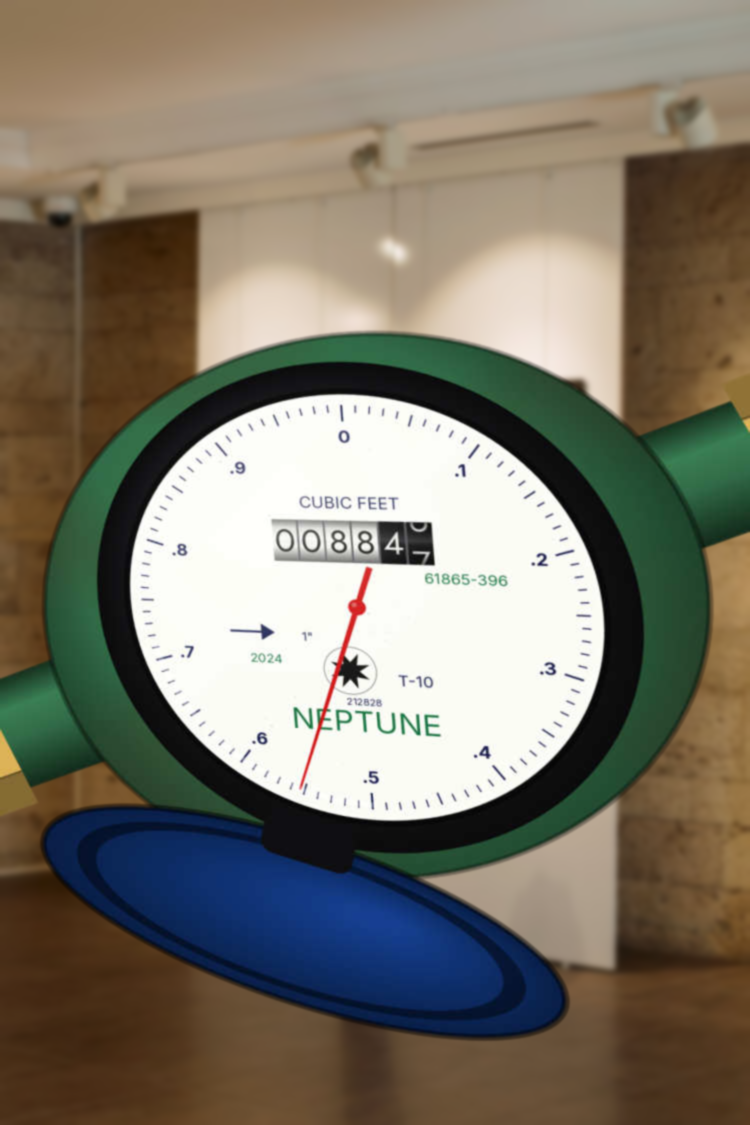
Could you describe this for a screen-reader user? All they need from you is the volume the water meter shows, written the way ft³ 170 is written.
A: ft³ 8846.55
